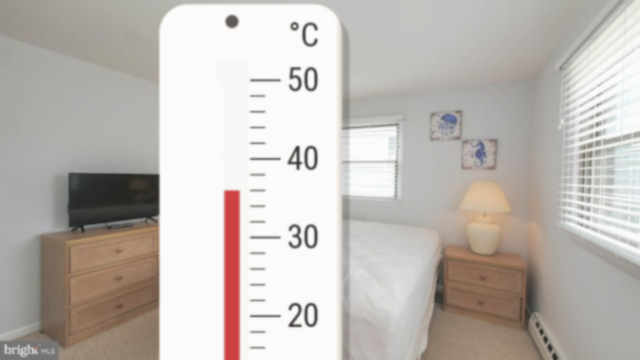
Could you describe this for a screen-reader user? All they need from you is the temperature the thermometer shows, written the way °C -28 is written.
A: °C 36
